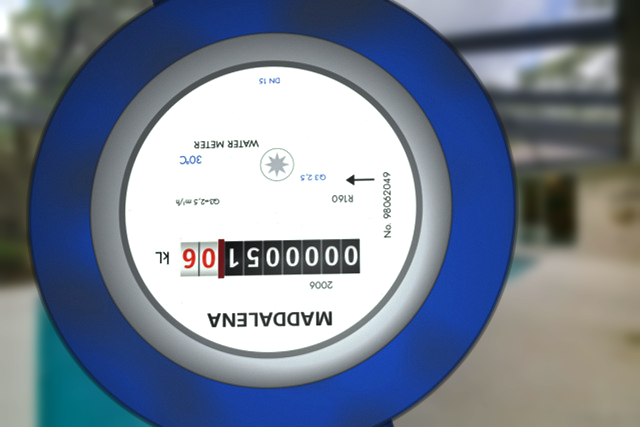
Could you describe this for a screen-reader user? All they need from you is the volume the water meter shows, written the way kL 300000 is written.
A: kL 51.06
